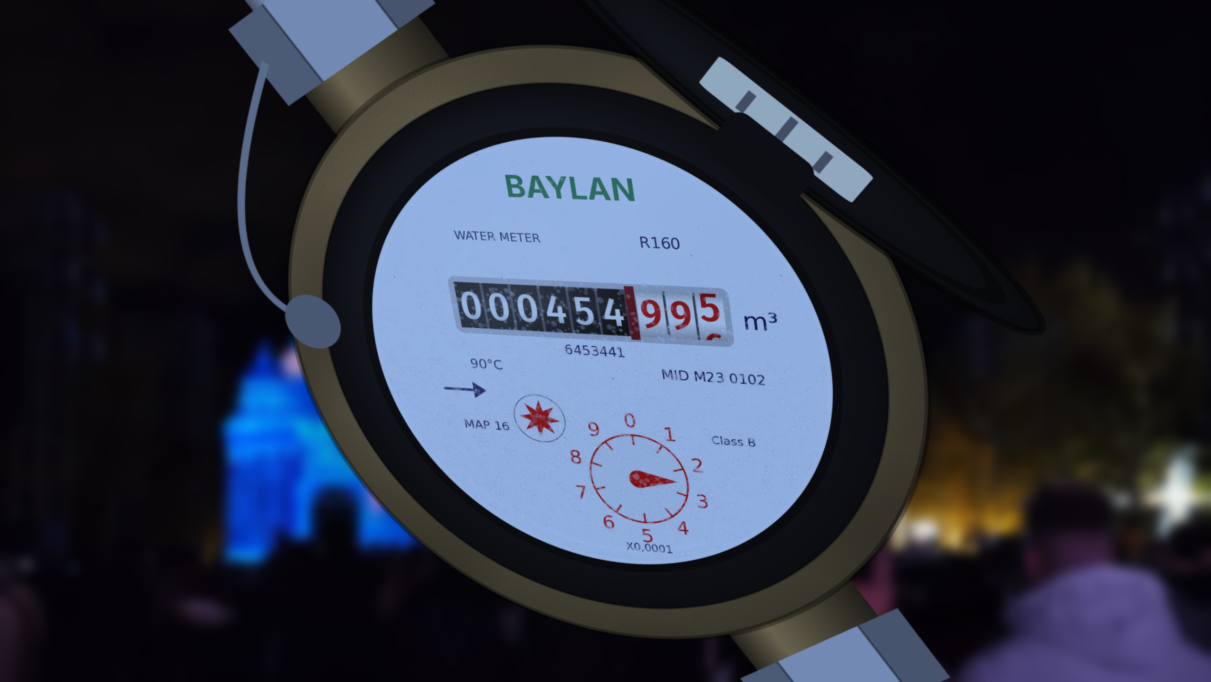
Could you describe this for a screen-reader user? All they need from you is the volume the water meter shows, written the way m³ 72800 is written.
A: m³ 454.9952
